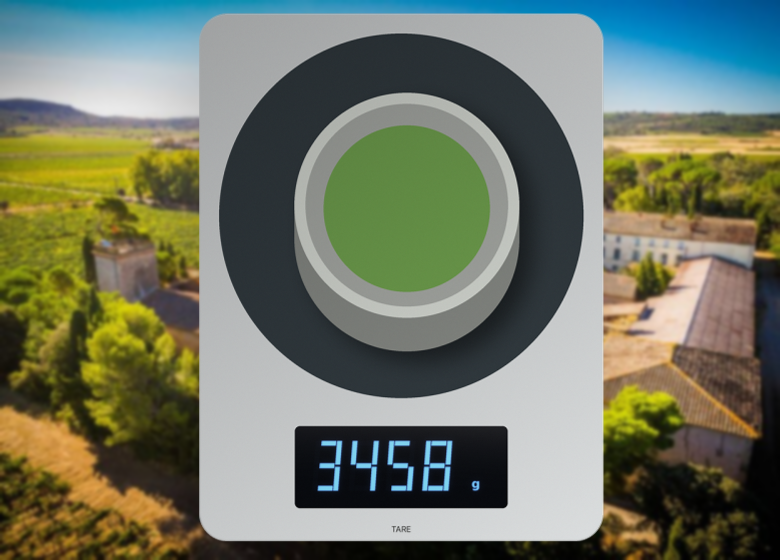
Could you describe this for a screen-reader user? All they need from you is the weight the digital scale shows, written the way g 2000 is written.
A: g 3458
